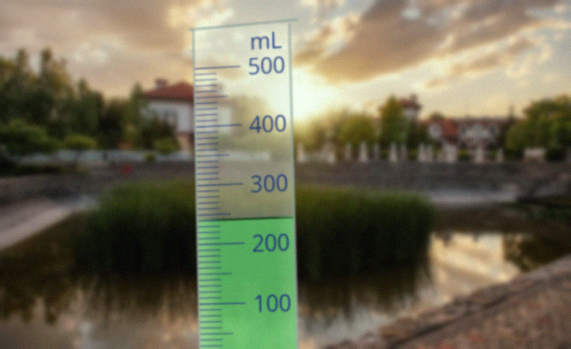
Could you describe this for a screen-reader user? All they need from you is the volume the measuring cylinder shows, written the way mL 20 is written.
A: mL 240
